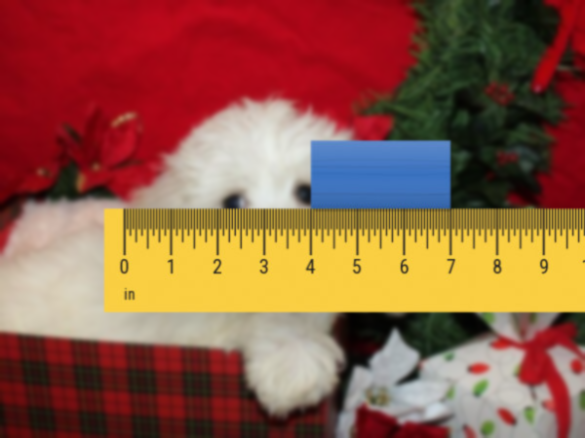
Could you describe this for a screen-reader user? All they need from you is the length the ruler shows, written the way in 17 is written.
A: in 3
